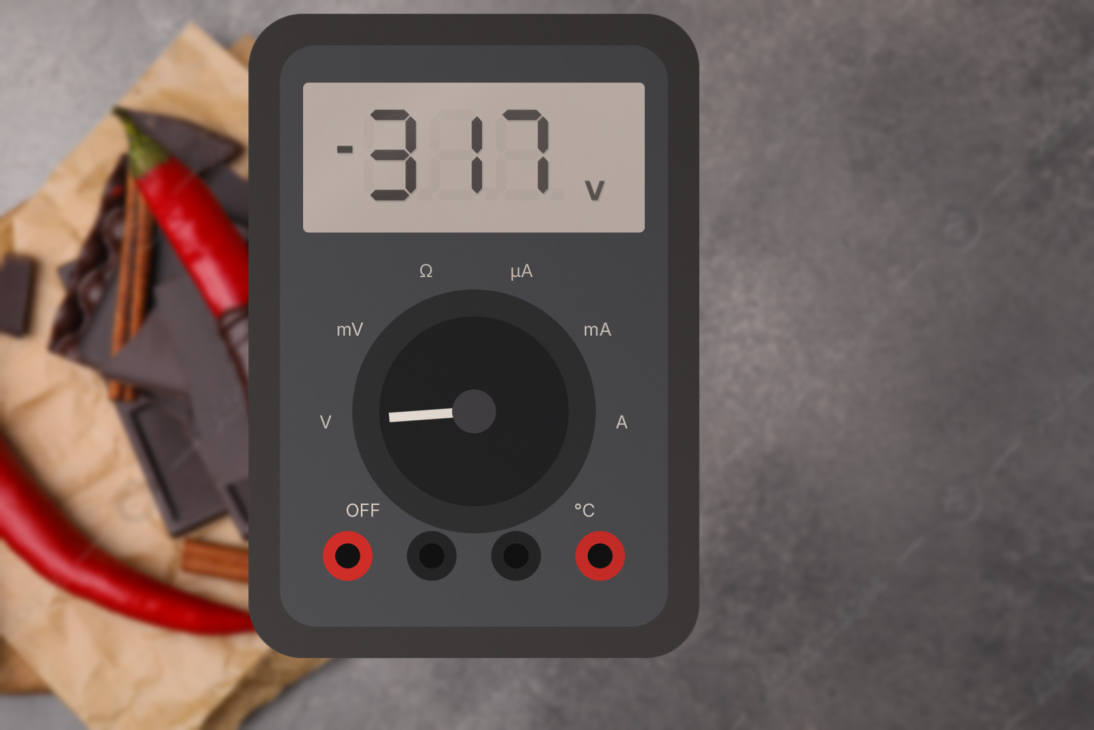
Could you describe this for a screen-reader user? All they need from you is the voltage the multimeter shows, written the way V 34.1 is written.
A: V -317
